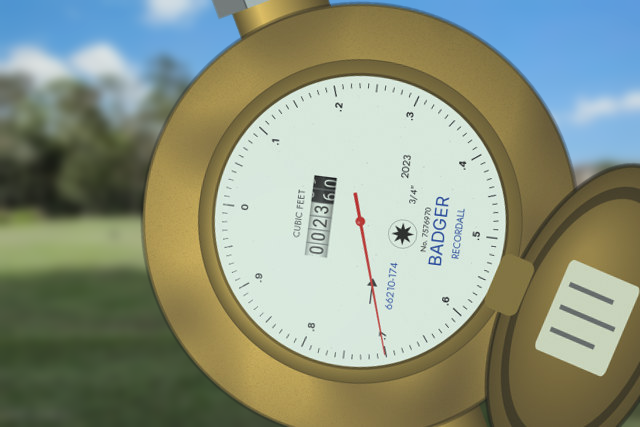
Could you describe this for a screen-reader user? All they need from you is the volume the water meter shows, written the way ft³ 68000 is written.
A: ft³ 2359.70
